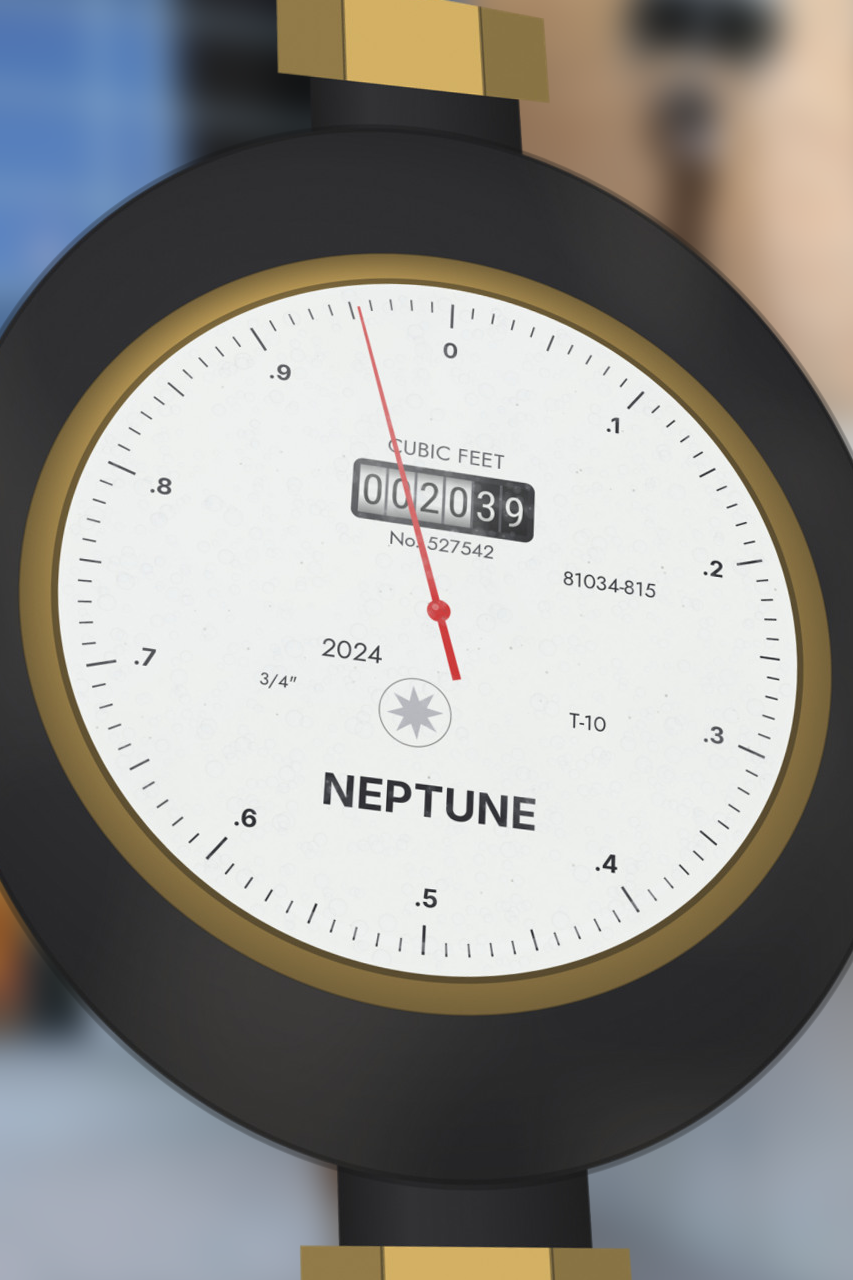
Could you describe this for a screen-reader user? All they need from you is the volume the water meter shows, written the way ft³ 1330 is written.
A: ft³ 2038.95
